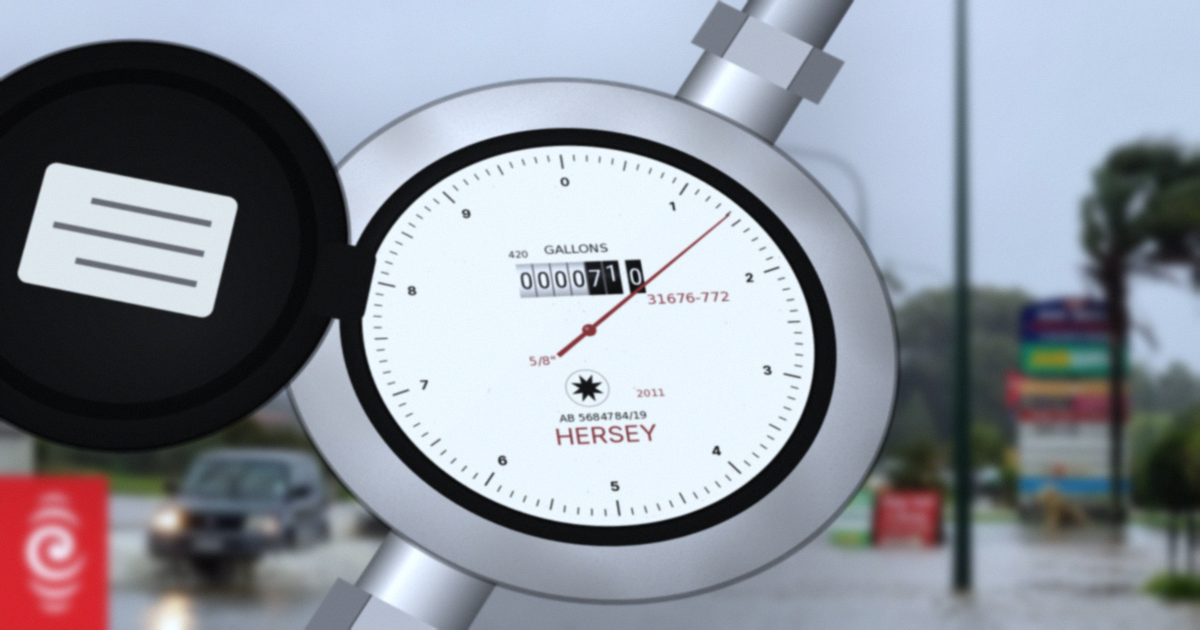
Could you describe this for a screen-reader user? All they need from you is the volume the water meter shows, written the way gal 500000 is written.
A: gal 711.4
